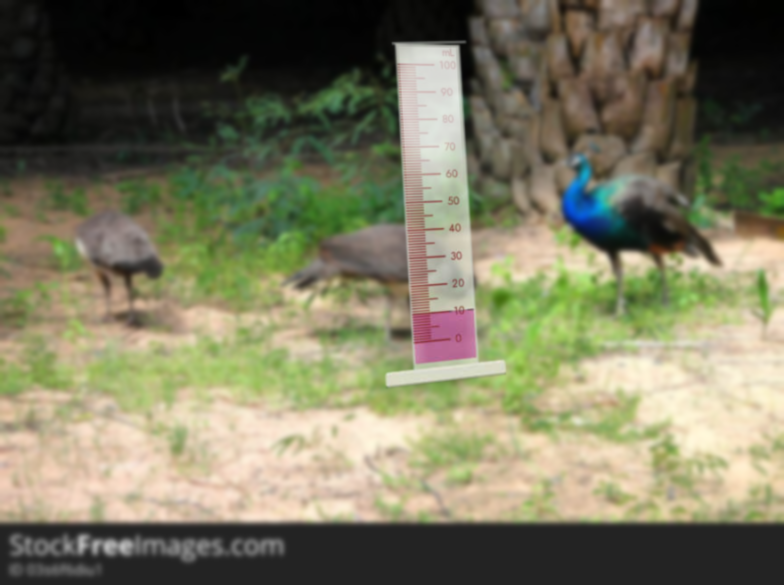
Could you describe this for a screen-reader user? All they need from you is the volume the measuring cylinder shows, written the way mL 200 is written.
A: mL 10
